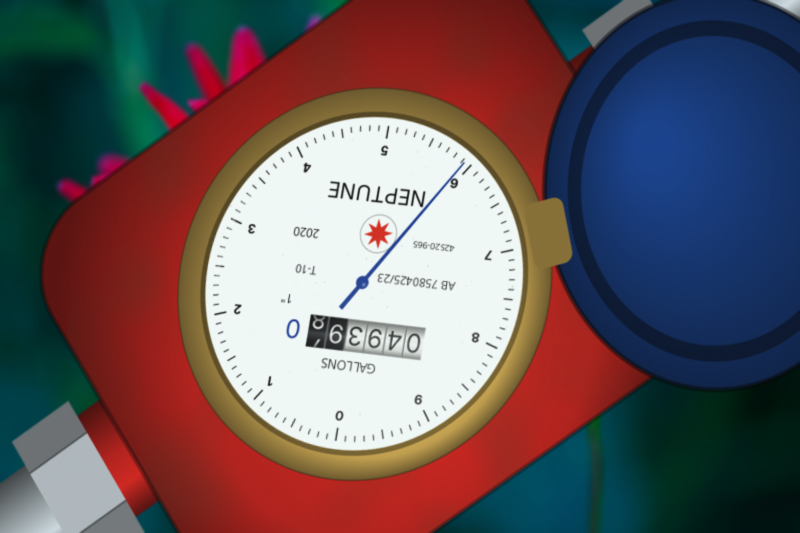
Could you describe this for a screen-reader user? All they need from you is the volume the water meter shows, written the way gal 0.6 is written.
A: gal 493975.9
